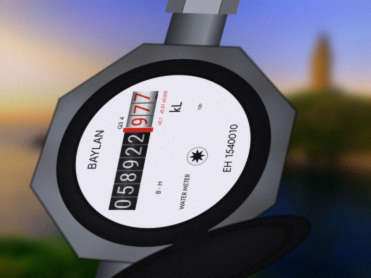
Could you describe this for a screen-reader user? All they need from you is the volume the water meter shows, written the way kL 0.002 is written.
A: kL 58922.977
